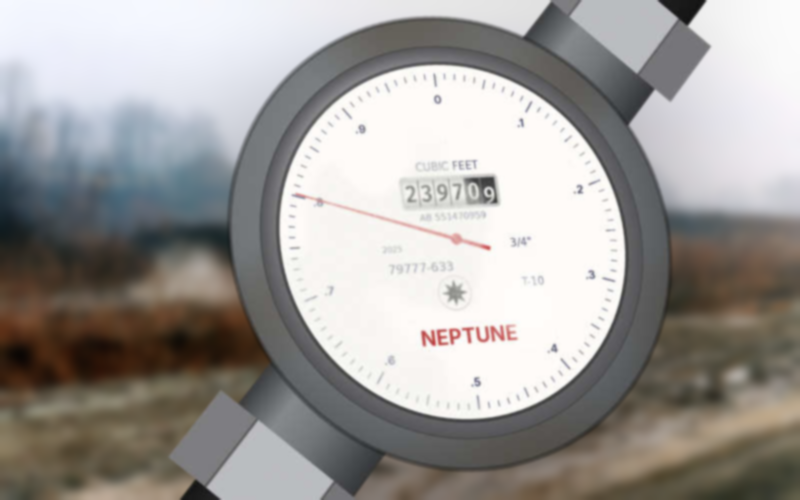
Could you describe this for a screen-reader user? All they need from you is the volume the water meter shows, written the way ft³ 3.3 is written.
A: ft³ 239708.80
